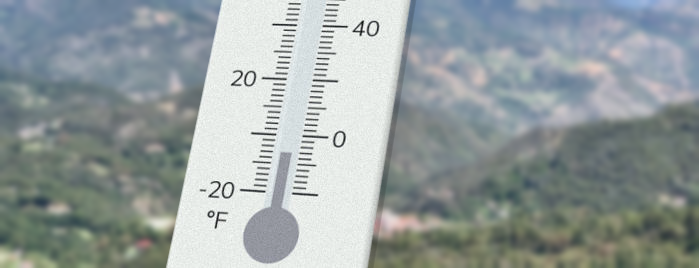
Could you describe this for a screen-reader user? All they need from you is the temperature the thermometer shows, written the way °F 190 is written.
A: °F -6
